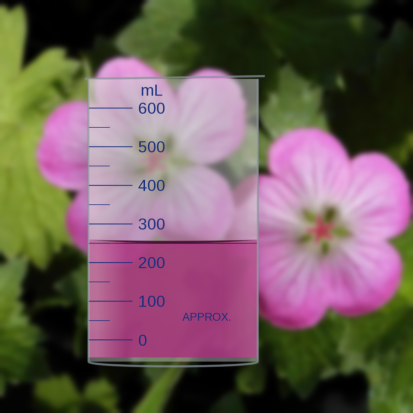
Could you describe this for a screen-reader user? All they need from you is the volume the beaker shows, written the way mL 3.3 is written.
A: mL 250
